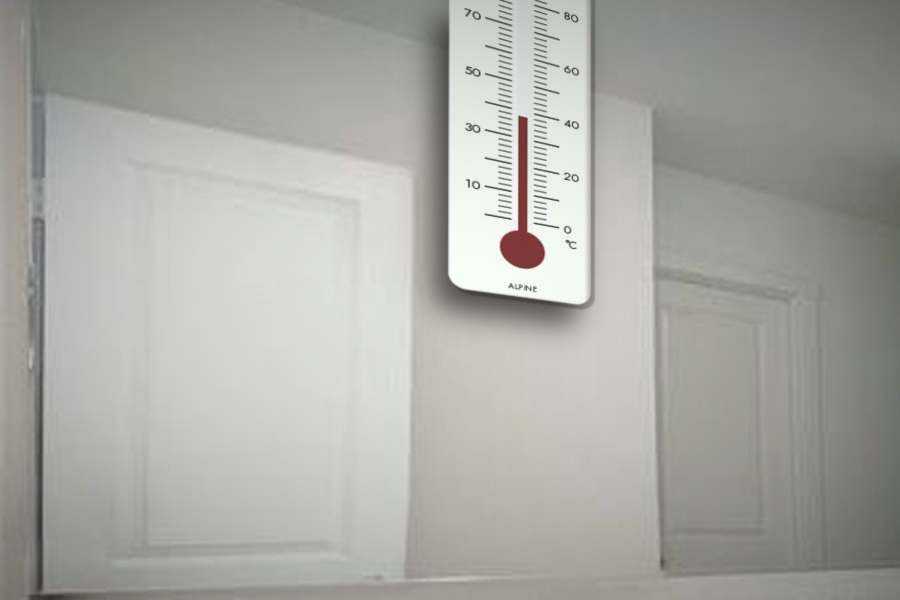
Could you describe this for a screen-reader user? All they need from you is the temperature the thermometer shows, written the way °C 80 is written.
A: °C 38
